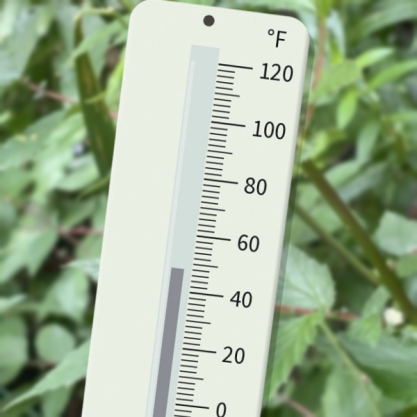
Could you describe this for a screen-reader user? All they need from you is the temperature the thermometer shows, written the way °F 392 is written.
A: °F 48
